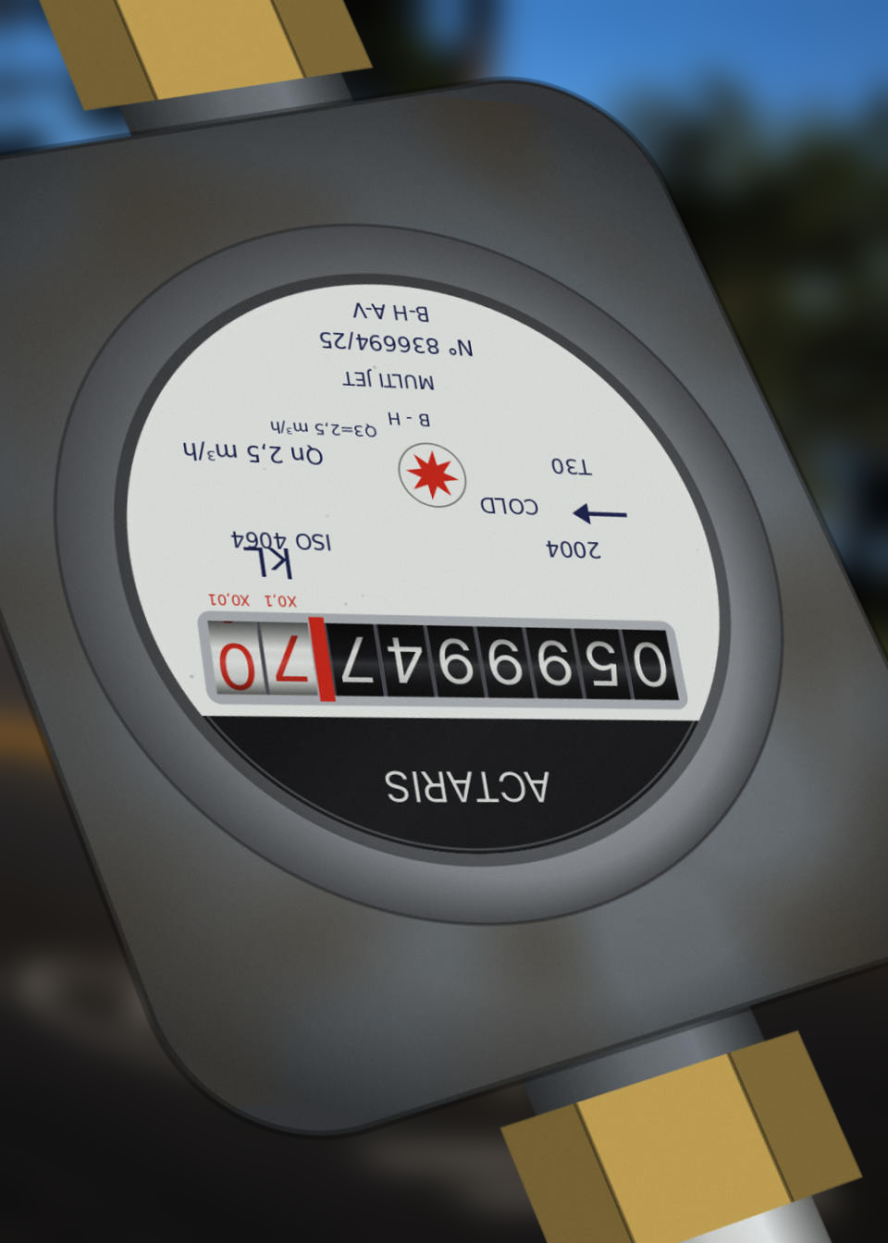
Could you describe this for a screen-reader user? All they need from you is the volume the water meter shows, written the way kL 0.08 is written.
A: kL 599947.70
